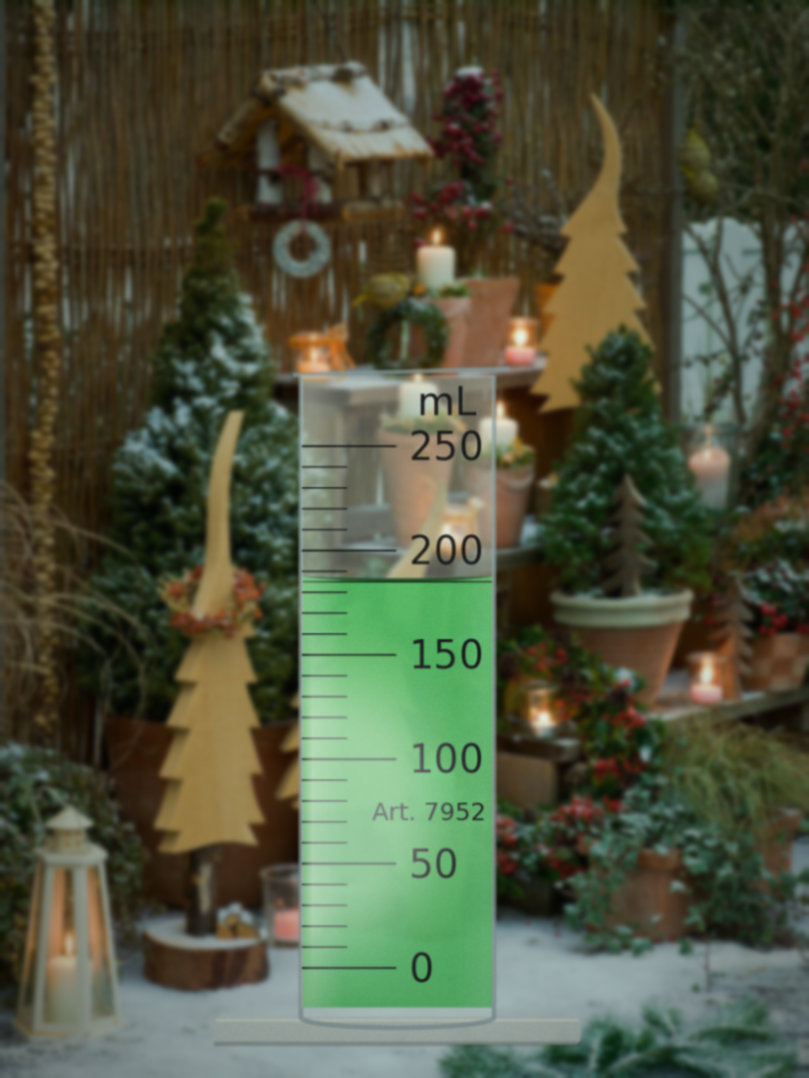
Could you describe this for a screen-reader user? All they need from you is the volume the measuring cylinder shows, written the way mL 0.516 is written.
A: mL 185
